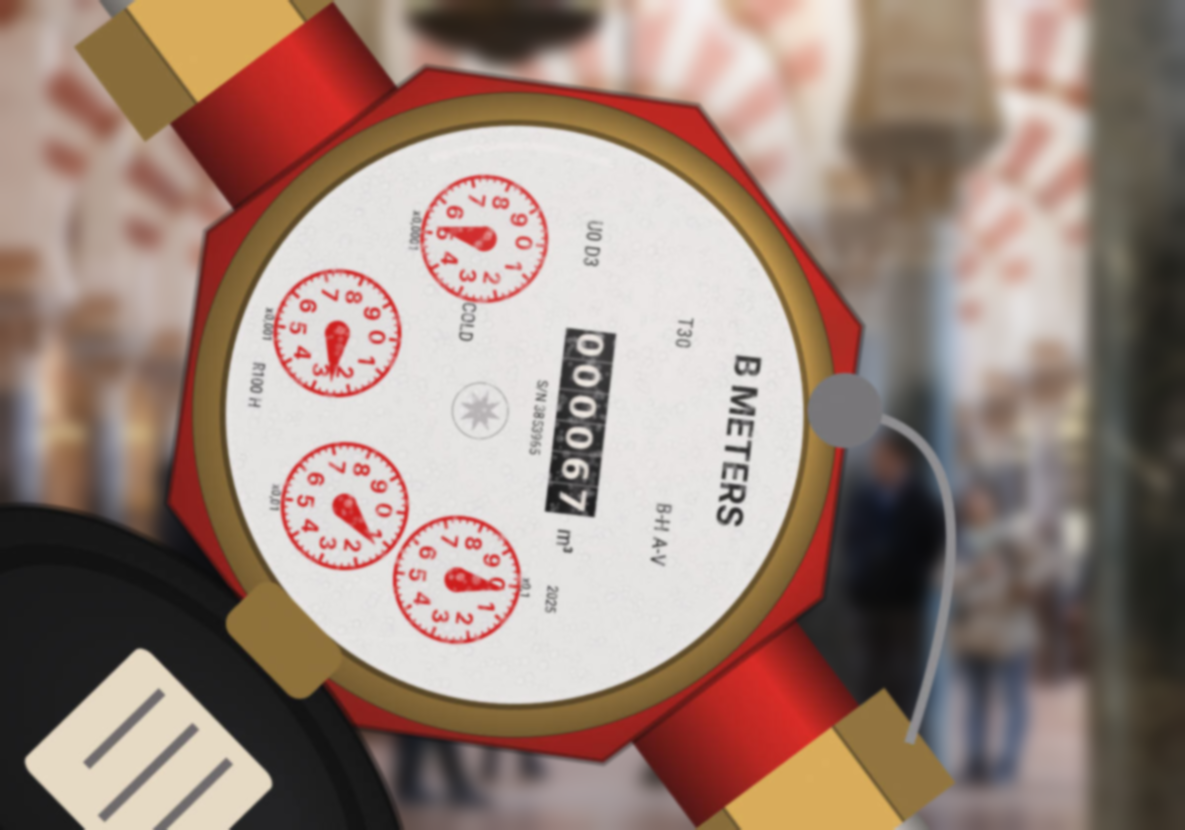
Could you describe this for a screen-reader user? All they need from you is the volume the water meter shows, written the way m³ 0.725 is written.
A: m³ 67.0125
